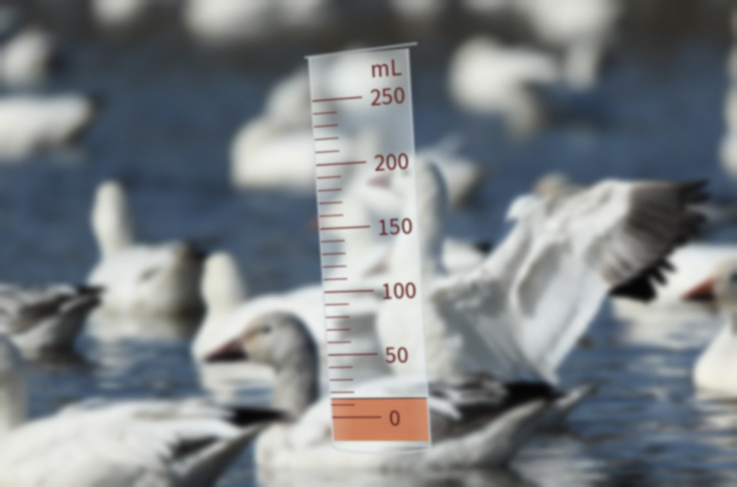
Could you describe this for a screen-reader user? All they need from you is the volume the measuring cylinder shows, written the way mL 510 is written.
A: mL 15
